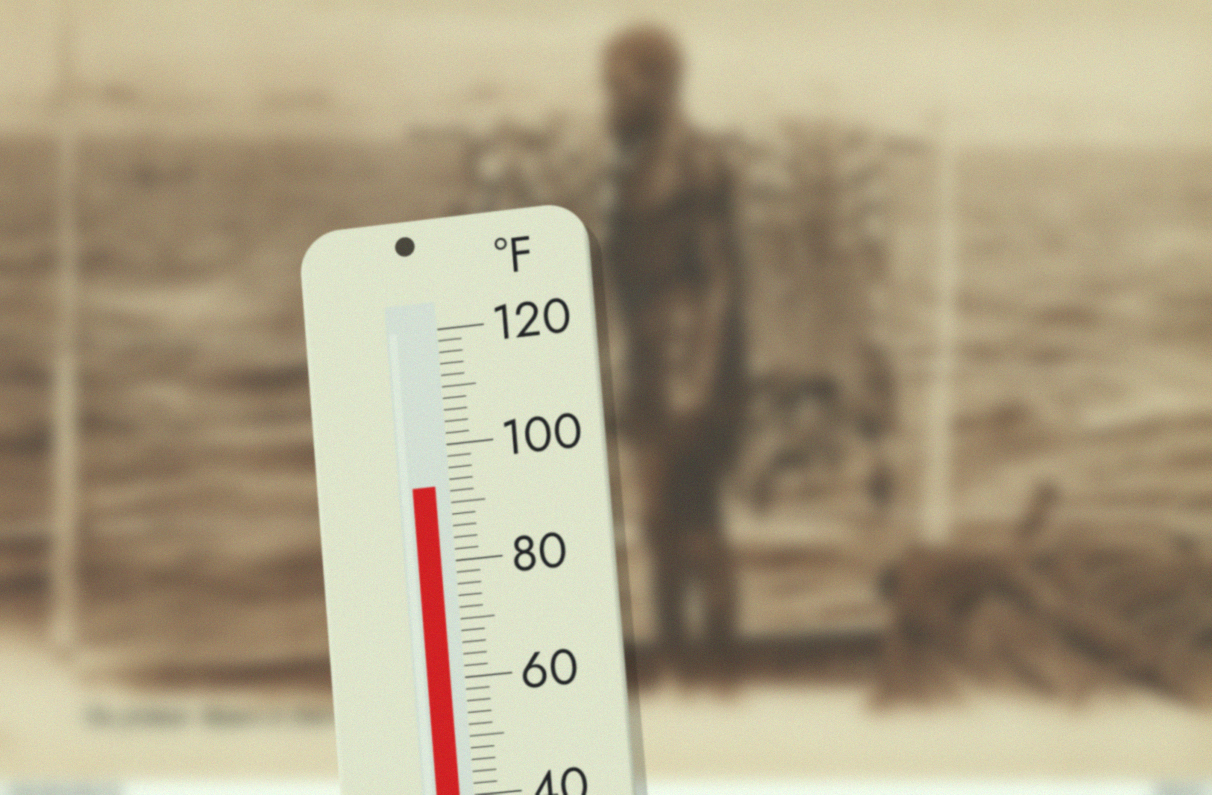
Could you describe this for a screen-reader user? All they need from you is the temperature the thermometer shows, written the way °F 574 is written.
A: °F 93
